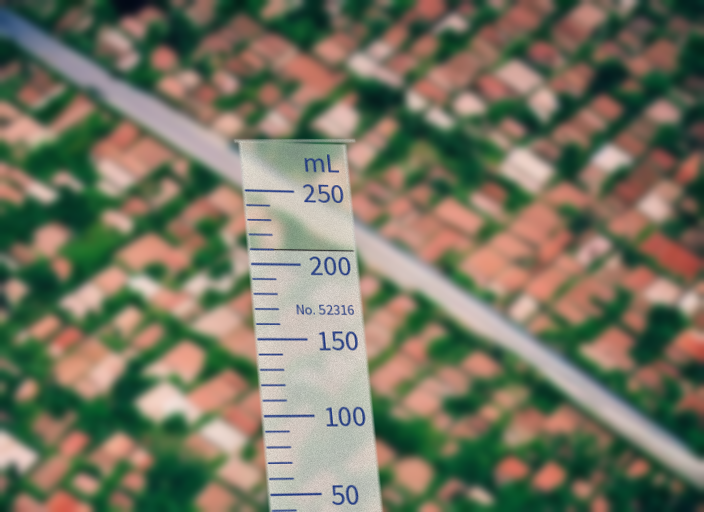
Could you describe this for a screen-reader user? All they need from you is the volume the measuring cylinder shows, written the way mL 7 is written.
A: mL 210
